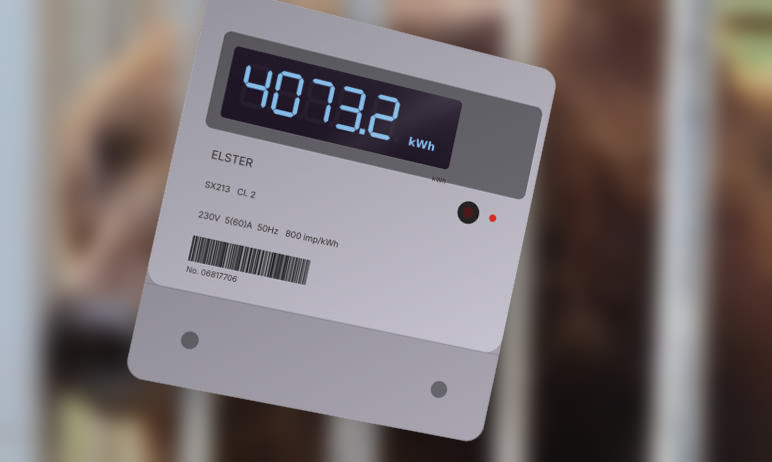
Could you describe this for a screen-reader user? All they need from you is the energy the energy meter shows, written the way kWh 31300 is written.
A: kWh 4073.2
